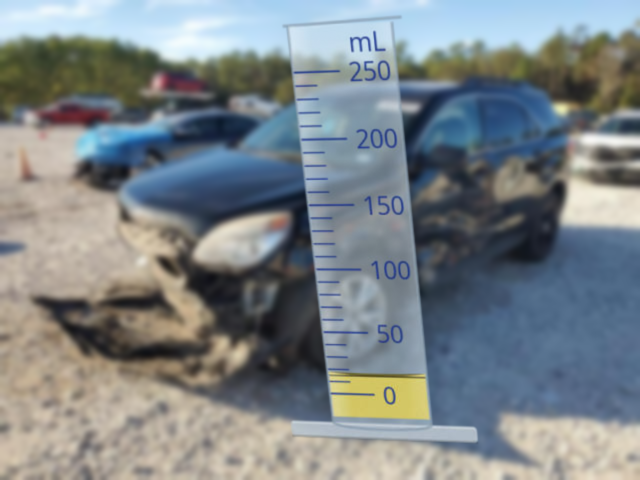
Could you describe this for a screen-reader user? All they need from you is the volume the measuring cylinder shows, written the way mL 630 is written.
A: mL 15
